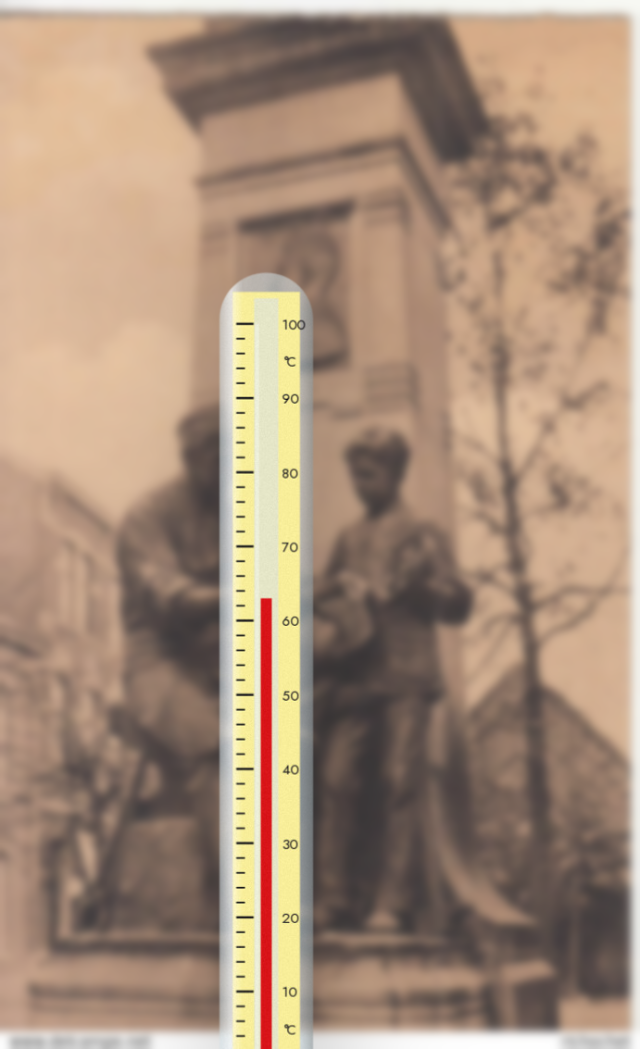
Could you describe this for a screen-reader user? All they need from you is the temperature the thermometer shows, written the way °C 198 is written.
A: °C 63
